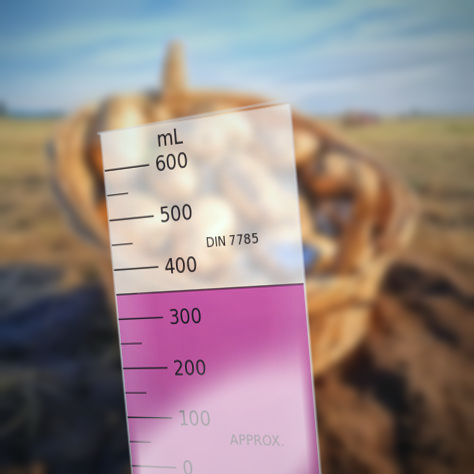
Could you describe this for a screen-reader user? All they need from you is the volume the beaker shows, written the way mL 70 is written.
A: mL 350
